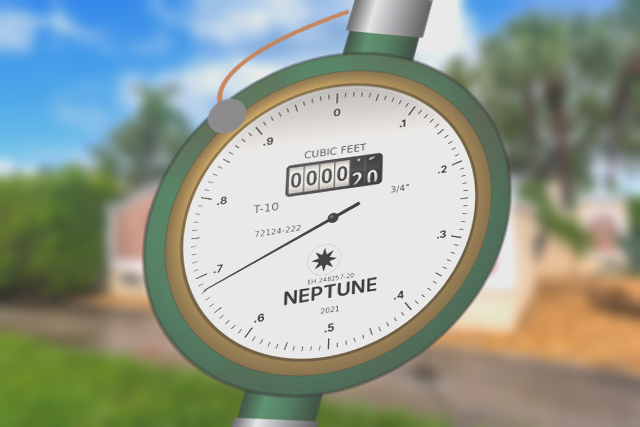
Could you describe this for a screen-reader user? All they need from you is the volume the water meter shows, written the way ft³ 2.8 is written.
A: ft³ 19.68
